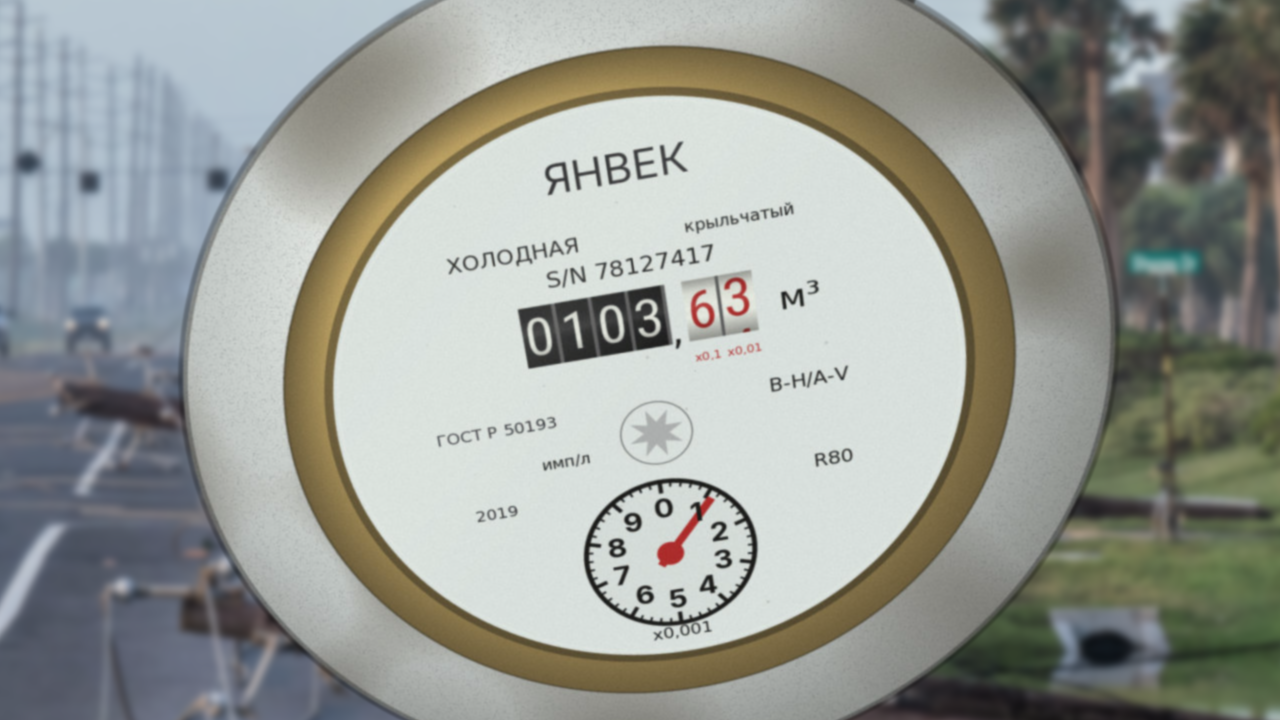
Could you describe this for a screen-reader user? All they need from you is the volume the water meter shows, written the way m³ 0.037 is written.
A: m³ 103.631
